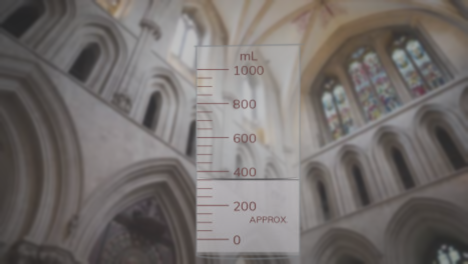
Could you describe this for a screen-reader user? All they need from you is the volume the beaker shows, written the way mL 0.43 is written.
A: mL 350
